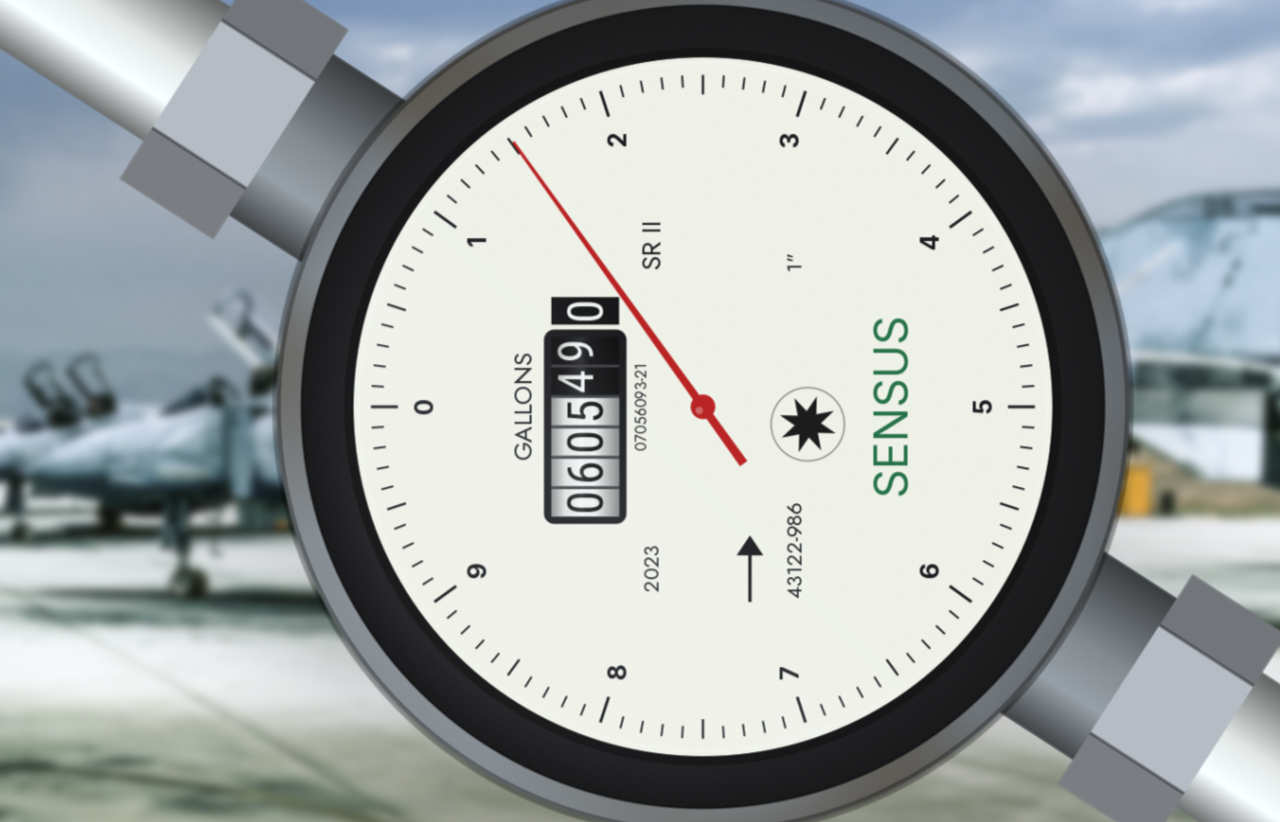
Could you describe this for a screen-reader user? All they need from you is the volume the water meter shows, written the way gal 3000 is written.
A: gal 605491.5
